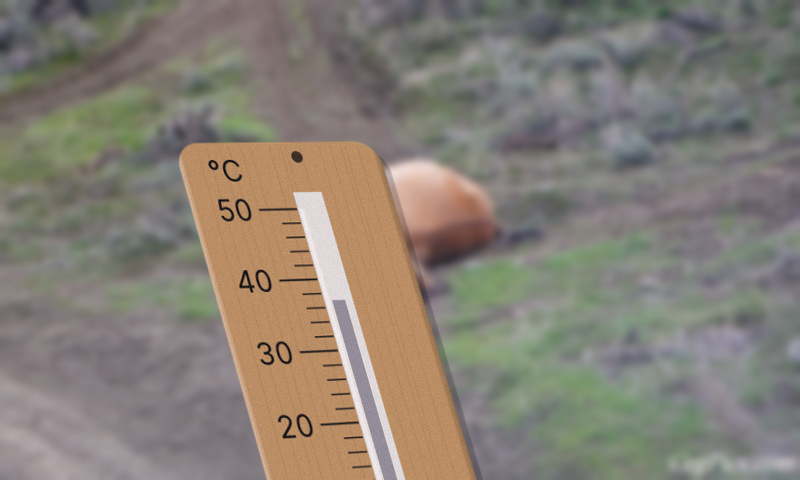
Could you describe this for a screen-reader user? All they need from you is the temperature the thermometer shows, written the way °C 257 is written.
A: °C 37
